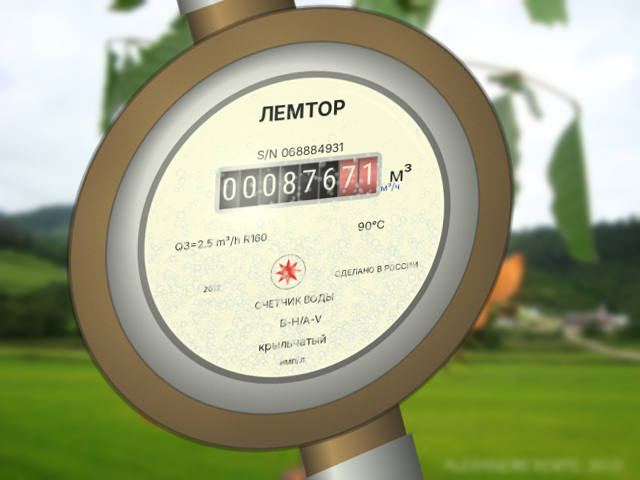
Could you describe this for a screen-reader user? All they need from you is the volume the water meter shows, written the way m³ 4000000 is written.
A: m³ 876.71
